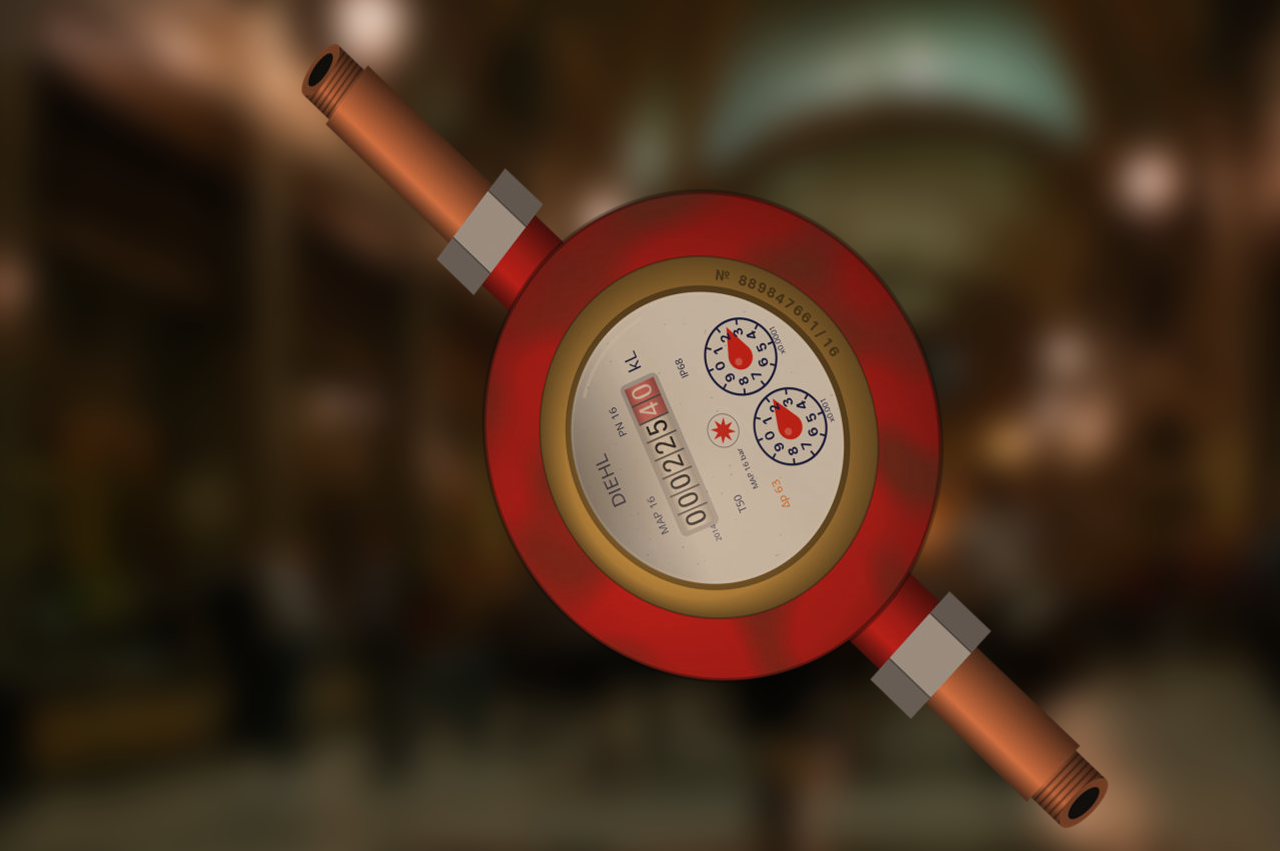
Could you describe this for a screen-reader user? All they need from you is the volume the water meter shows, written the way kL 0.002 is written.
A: kL 225.4022
